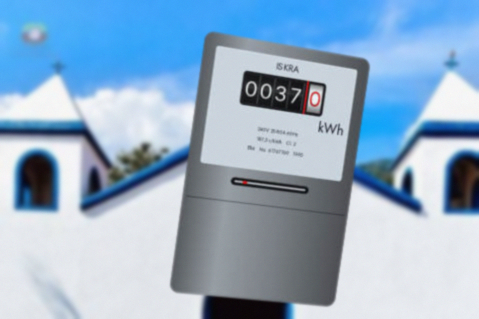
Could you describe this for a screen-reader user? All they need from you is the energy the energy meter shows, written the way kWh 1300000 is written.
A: kWh 37.0
